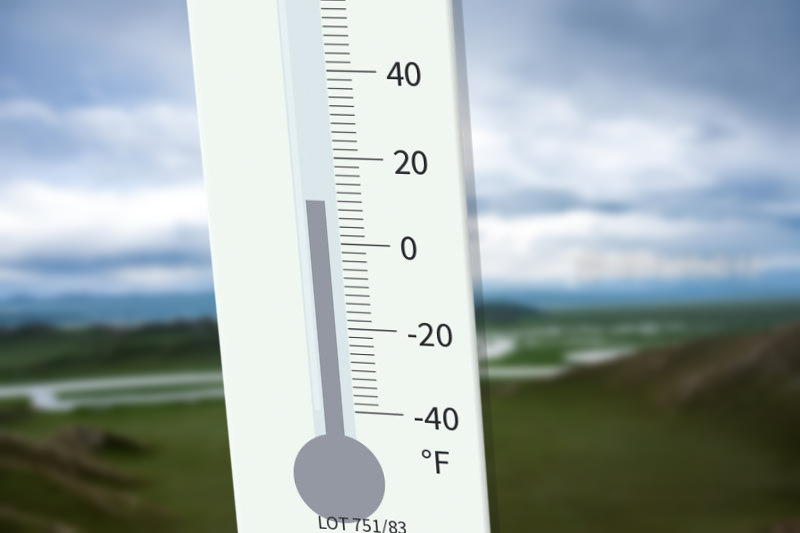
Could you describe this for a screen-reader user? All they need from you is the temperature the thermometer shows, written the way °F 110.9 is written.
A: °F 10
